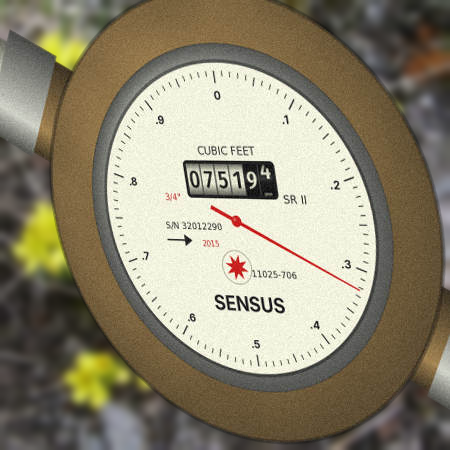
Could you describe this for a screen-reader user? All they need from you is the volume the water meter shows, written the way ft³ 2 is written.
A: ft³ 75194.32
